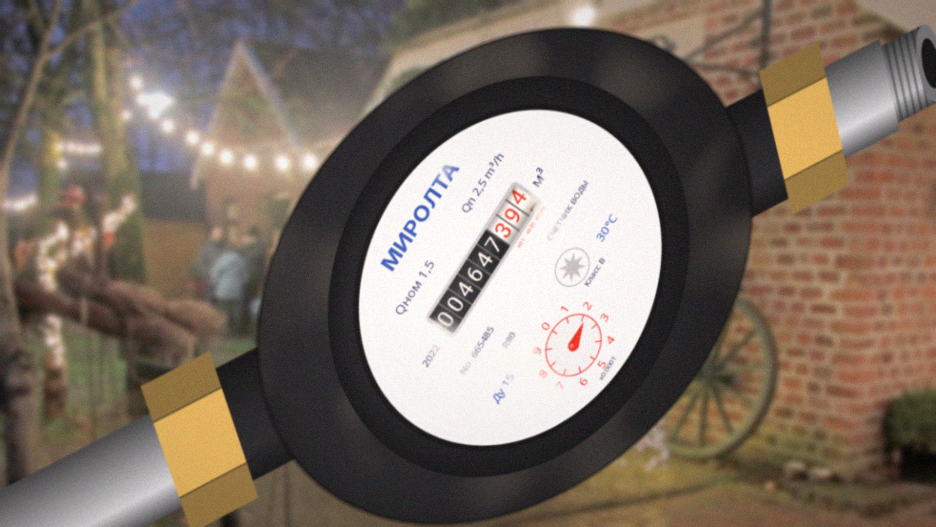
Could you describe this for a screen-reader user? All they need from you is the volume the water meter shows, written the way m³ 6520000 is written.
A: m³ 4647.3942
